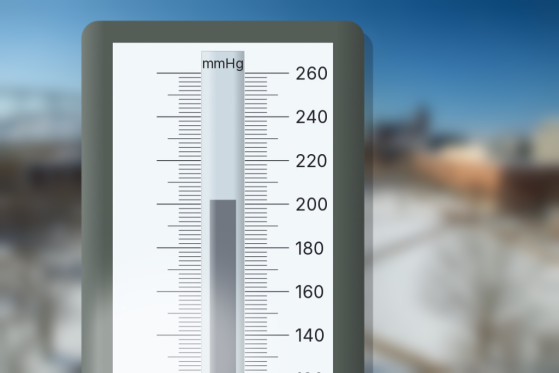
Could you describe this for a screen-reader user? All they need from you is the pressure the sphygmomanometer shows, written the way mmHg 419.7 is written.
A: mmHg 202
